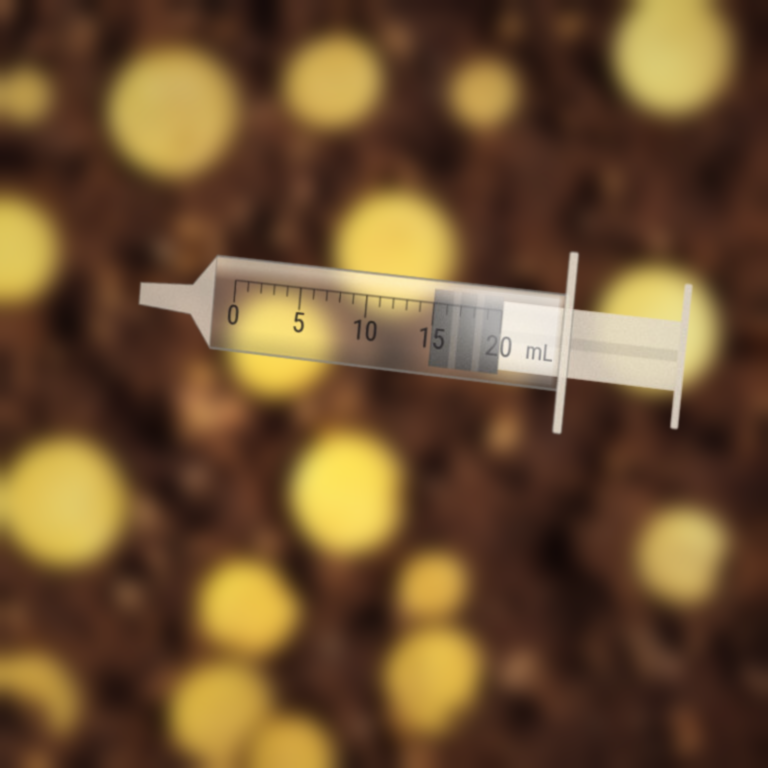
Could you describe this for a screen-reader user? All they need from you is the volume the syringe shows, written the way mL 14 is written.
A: mL 15
